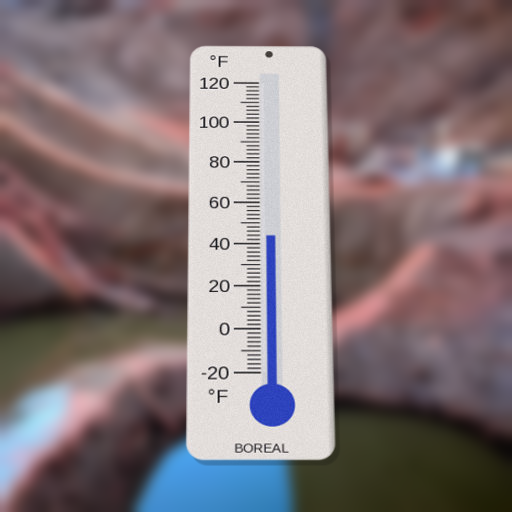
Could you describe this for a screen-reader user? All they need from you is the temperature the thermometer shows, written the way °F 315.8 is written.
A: °F 44
